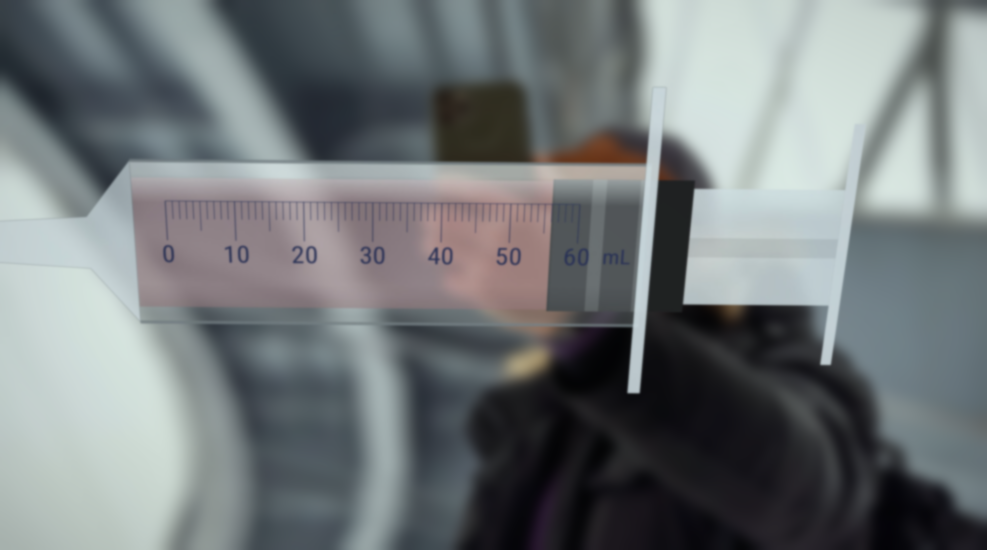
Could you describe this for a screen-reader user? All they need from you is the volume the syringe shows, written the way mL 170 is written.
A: mL 56
